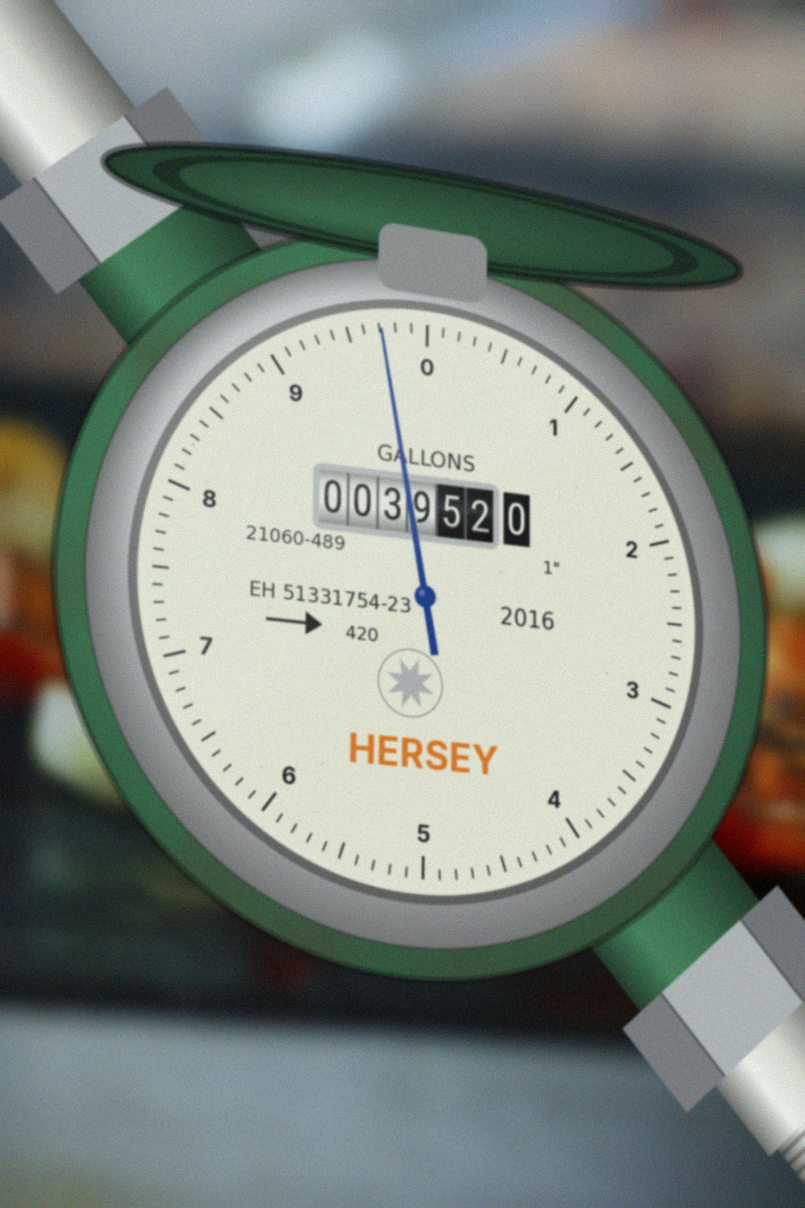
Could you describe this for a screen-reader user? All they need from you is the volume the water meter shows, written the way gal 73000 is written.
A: gal 39519.7
